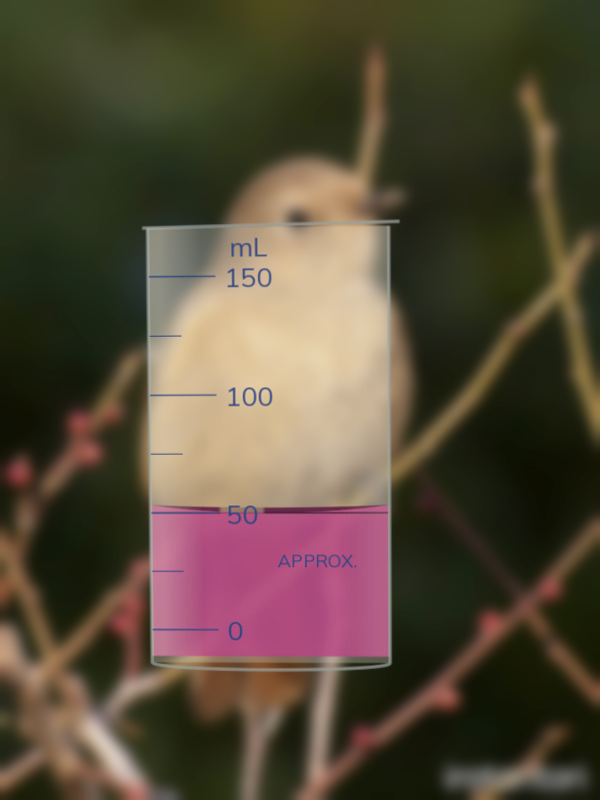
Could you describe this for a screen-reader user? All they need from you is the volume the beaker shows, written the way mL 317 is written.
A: mL 50
